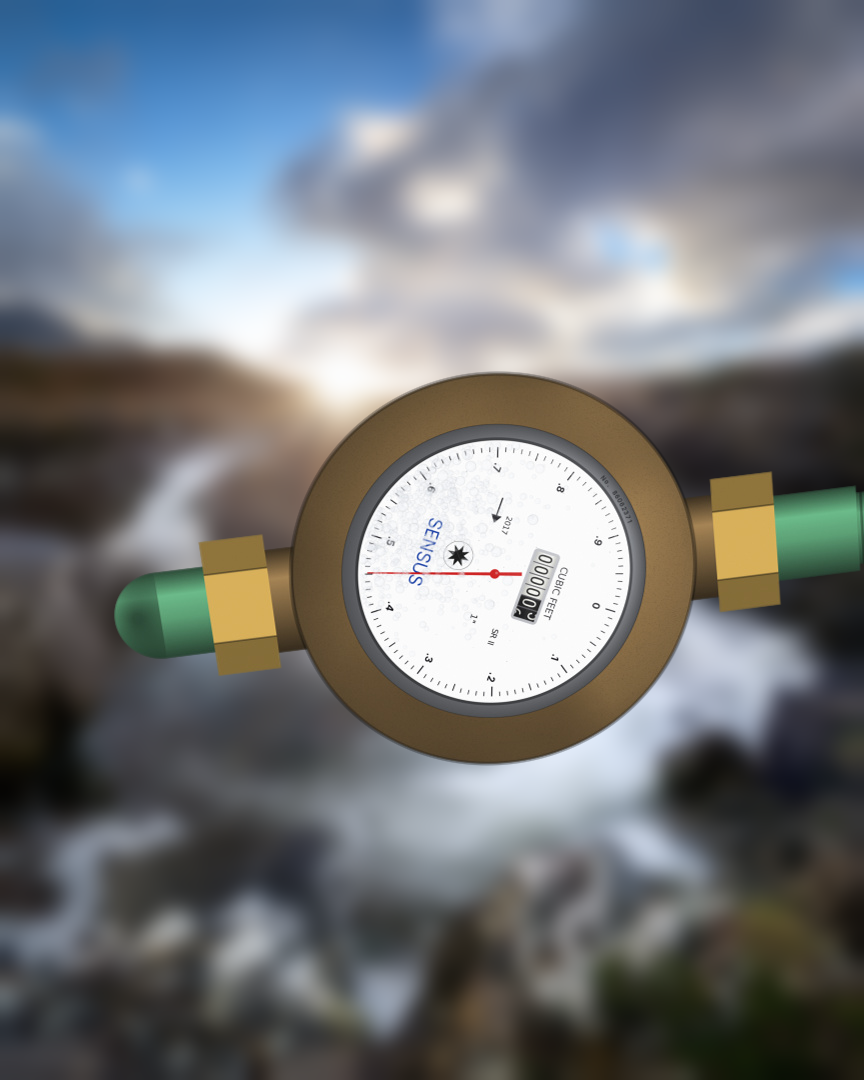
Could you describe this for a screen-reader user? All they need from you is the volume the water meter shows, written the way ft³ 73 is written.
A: ft³ 5.45
